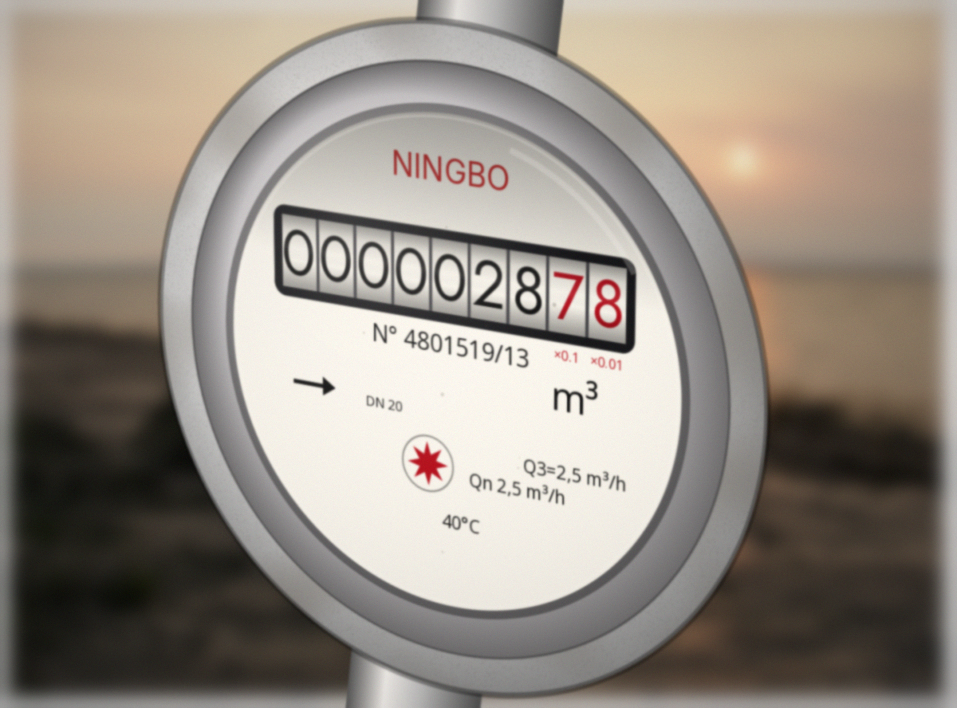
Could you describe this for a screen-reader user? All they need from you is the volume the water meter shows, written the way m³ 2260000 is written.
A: m³ 28.78
